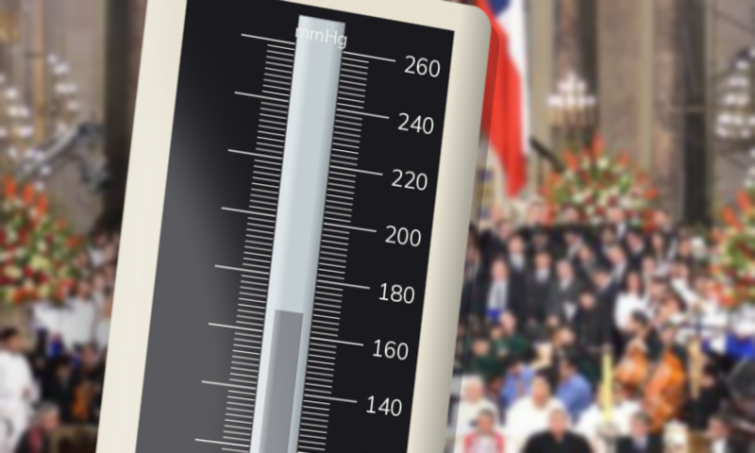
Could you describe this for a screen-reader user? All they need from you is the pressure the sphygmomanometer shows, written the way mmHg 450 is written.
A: mmHg 168
